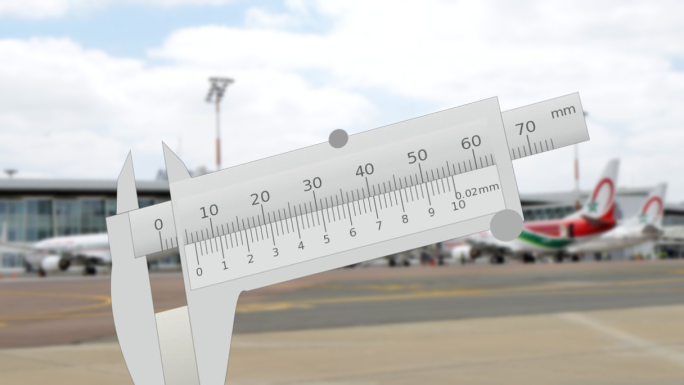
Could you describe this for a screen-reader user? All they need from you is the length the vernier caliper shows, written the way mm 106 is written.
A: mm 6.4
